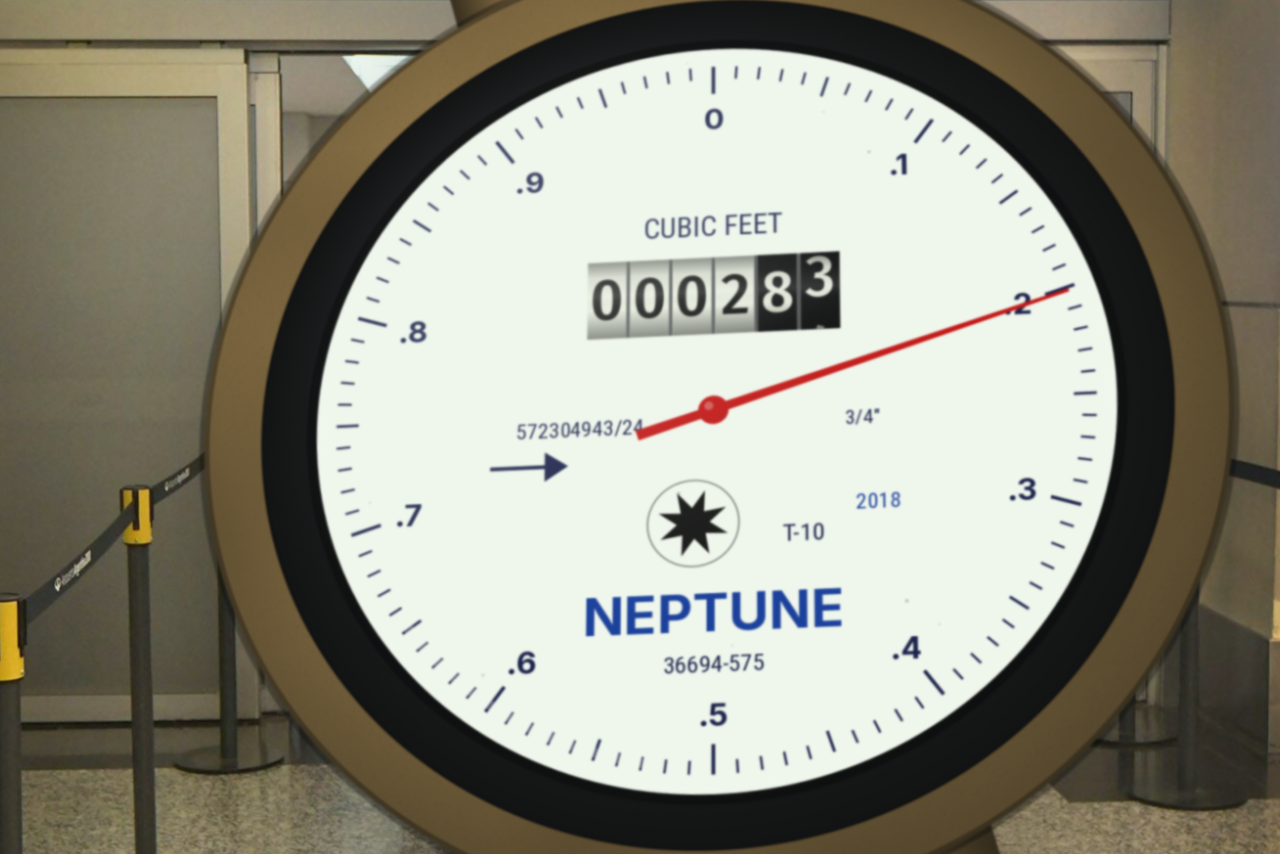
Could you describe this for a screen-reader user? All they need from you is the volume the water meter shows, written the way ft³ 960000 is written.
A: ft³ 283.20
